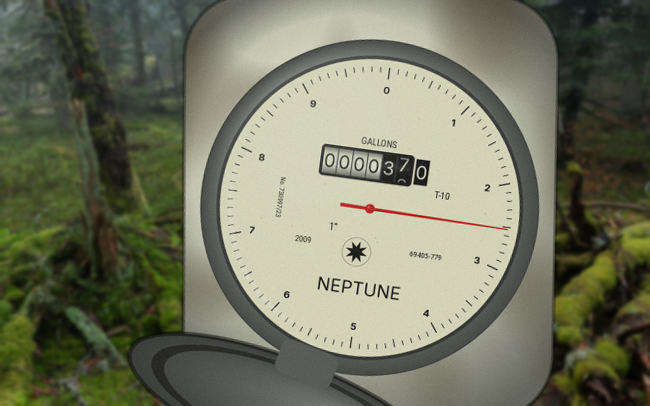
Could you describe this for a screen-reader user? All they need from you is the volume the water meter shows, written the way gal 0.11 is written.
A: gal 372.5
